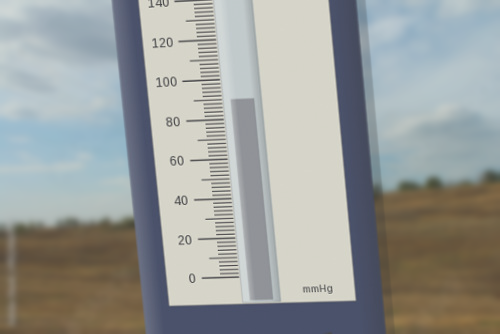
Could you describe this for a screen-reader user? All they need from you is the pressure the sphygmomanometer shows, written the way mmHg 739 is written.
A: mmHg 90
